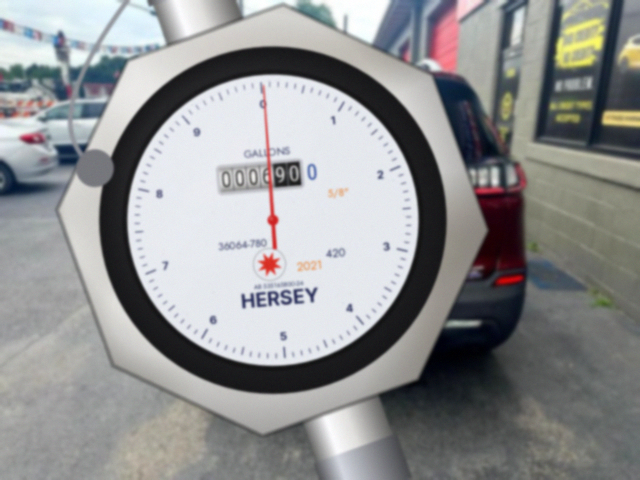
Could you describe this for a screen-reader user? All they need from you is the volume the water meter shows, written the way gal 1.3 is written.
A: gal 6900.0
